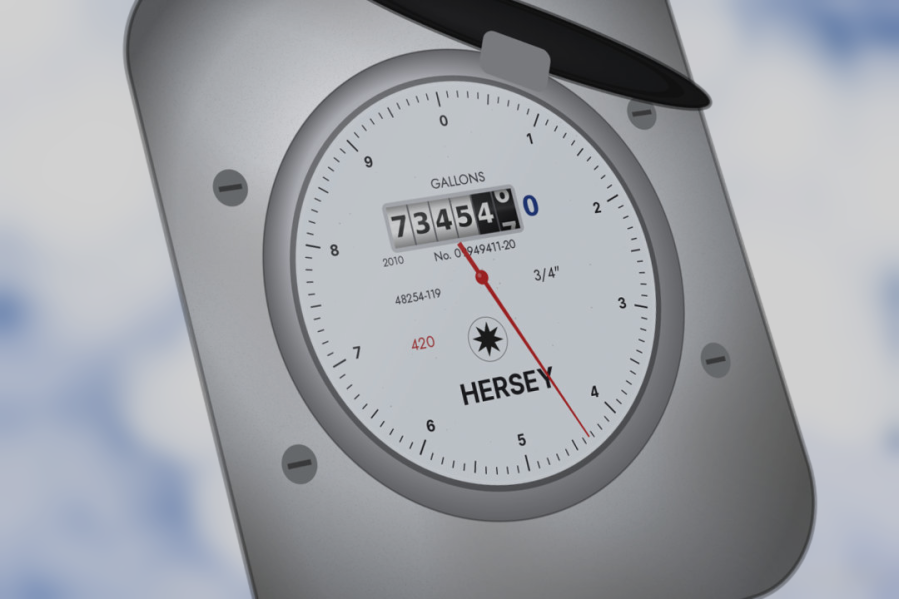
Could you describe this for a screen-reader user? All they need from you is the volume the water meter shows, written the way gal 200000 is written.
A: gal 7345464.3
